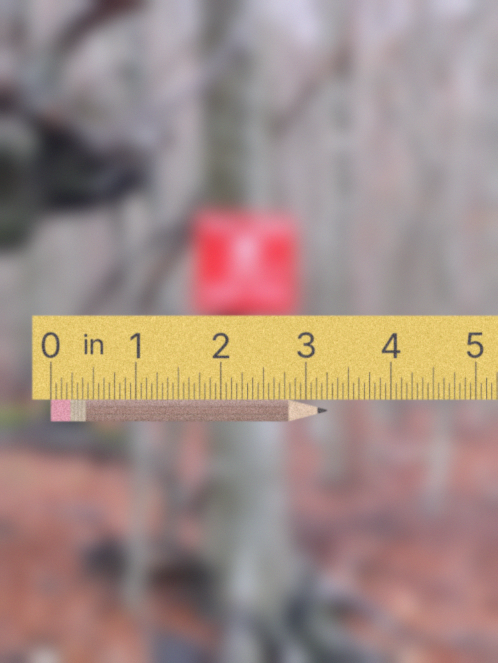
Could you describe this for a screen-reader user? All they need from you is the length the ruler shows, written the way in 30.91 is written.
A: in 3.25
